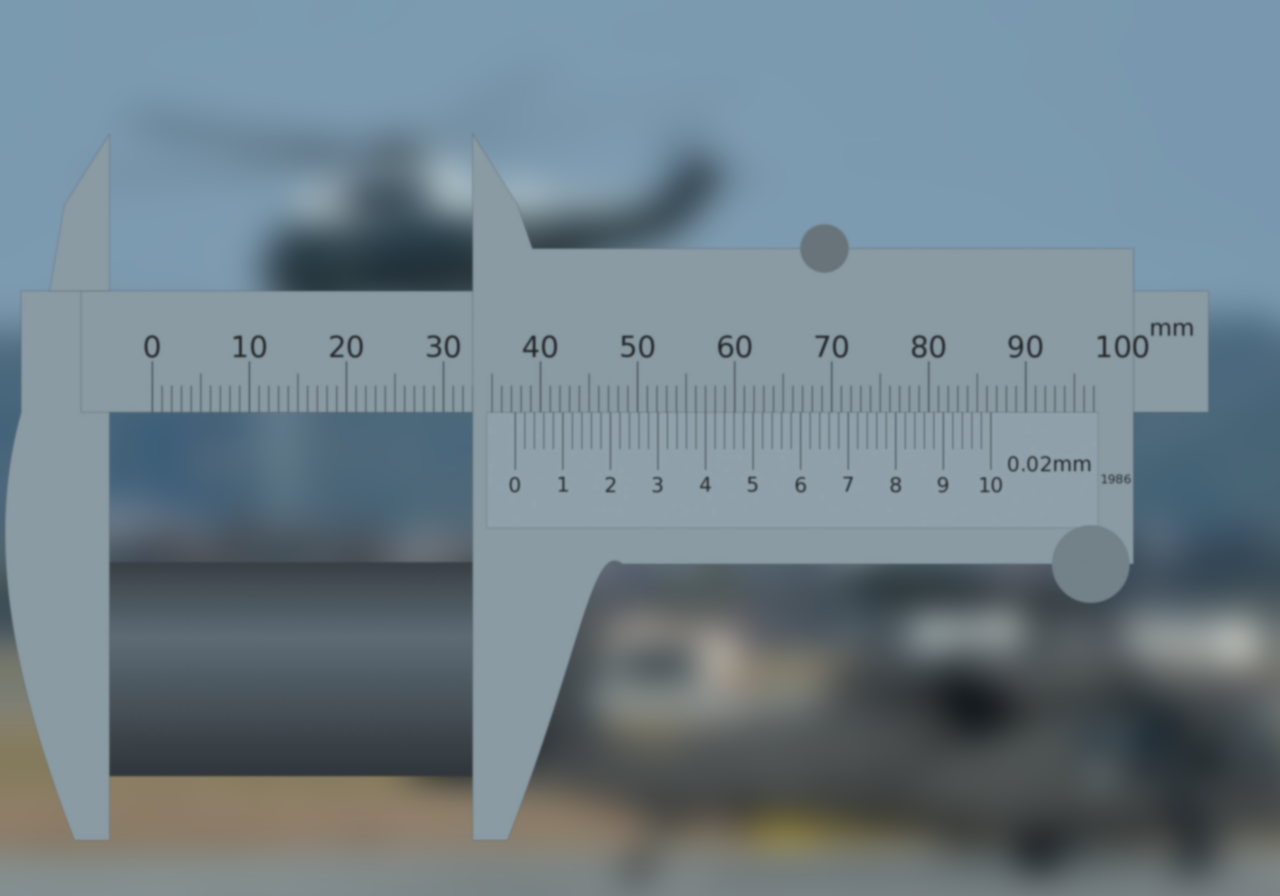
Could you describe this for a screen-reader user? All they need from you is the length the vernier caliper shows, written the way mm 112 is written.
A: mm 37.4
